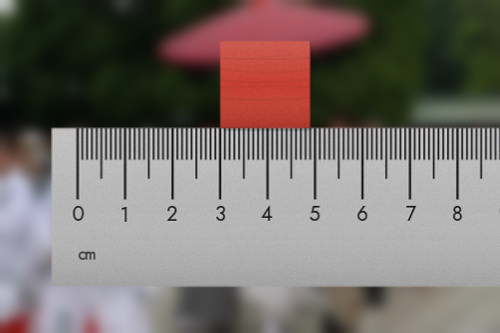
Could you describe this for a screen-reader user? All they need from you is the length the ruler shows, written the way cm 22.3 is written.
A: cm 1.9
